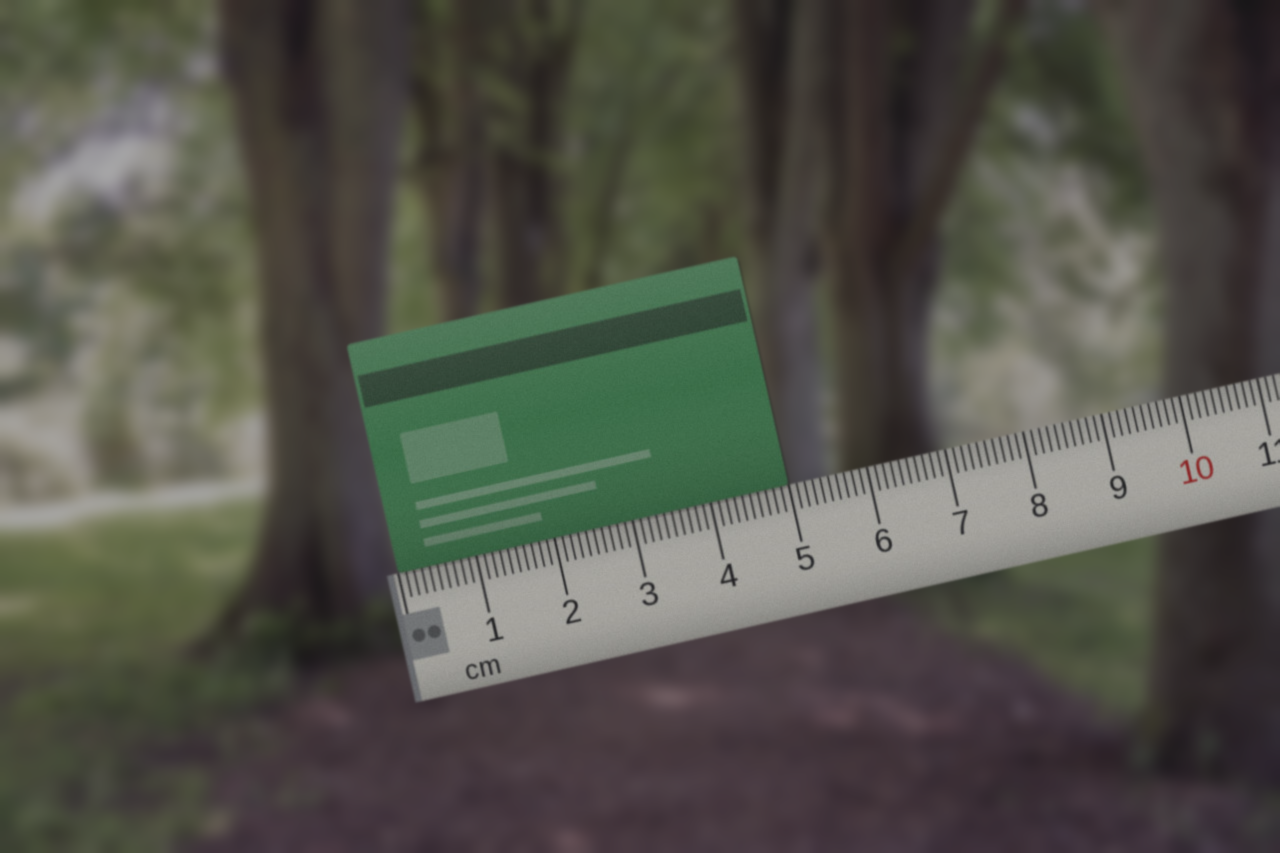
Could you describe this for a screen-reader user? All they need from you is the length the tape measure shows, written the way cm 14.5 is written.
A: cm 5
